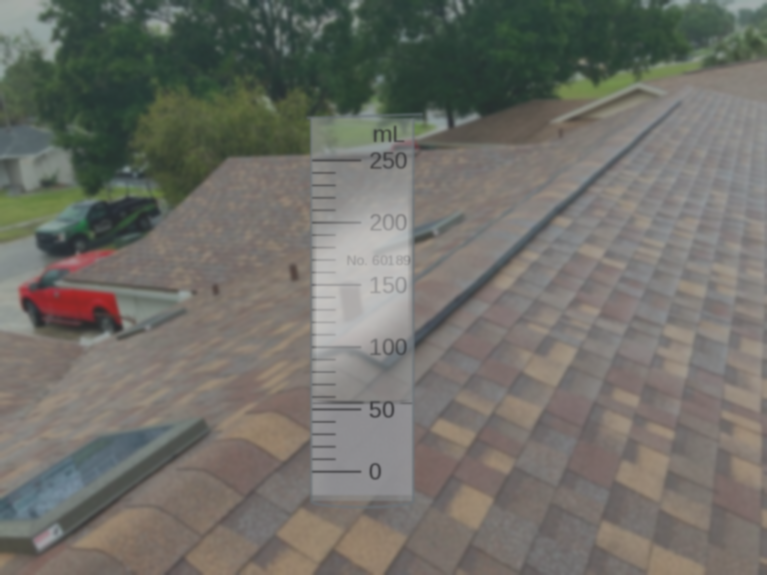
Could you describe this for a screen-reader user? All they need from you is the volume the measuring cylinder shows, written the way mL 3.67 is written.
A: mL 55
